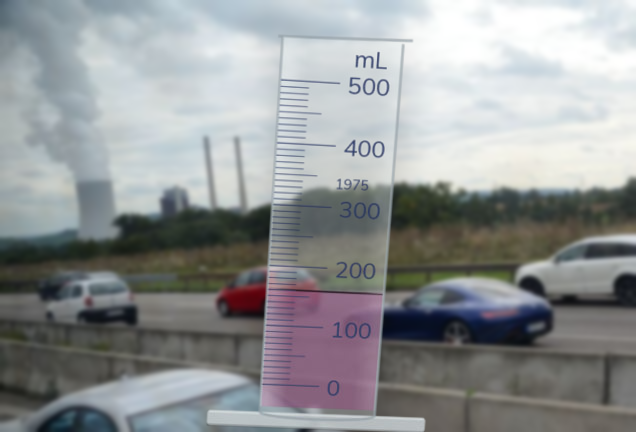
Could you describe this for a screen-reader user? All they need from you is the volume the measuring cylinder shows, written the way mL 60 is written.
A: mL 160
